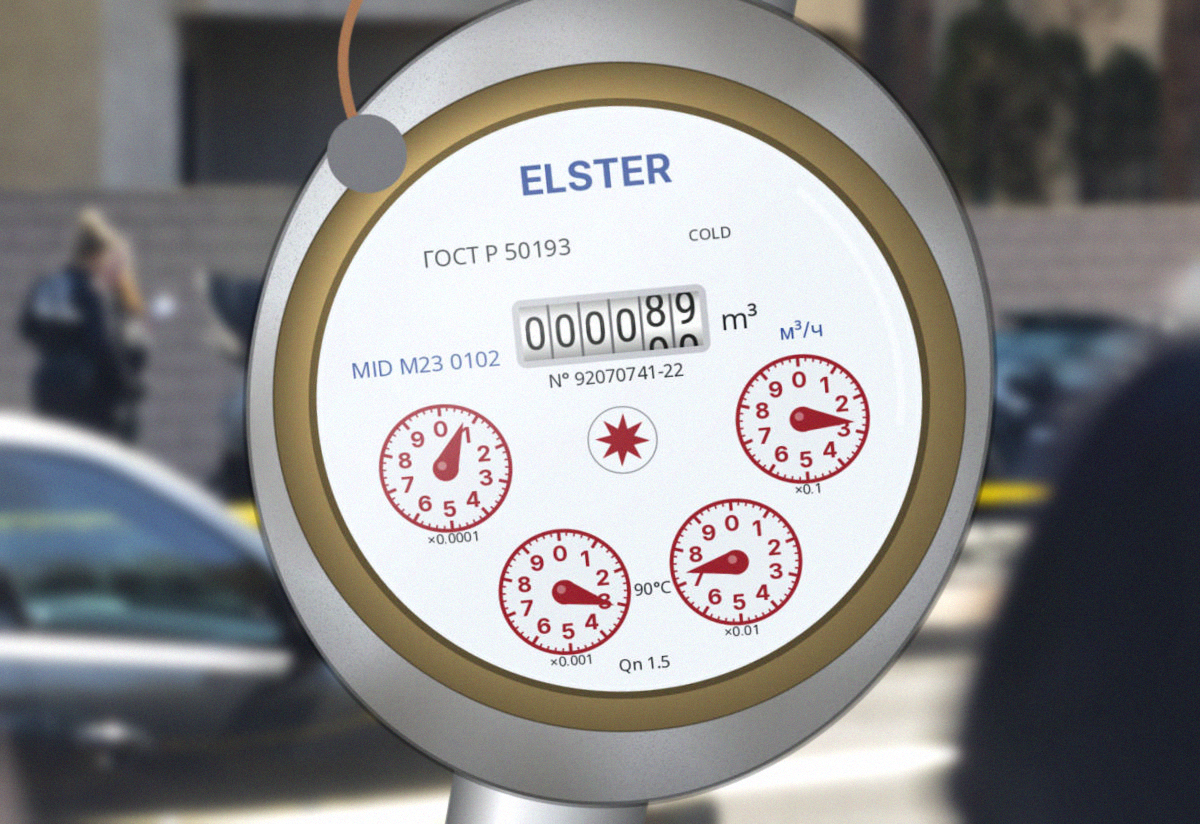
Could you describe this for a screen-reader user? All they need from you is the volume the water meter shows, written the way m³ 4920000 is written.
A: m³ 89.2730
